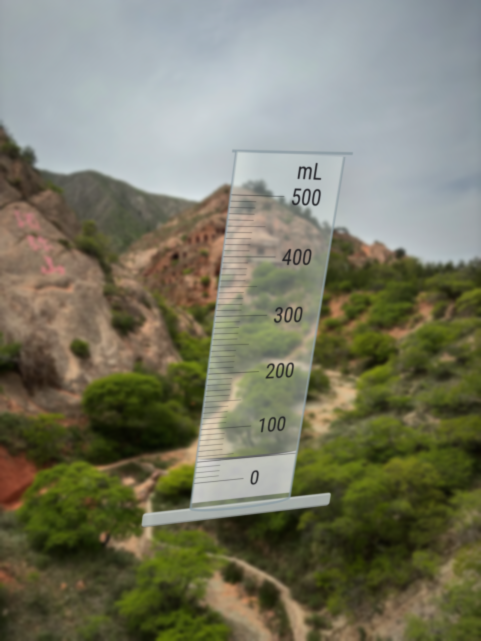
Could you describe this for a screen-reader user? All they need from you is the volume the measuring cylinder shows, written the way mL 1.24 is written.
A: mL 40
